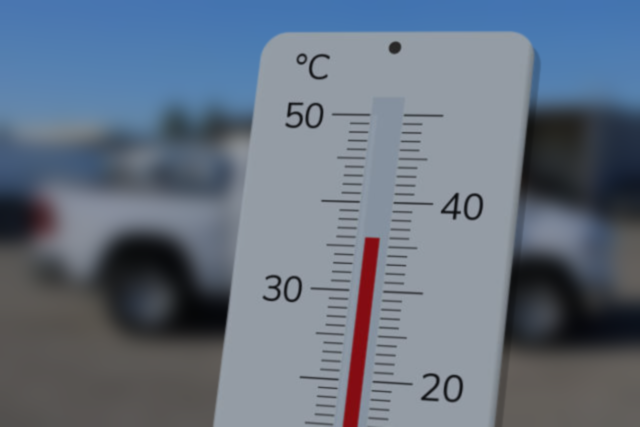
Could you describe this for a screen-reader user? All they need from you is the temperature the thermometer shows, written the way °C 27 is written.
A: °C 36
